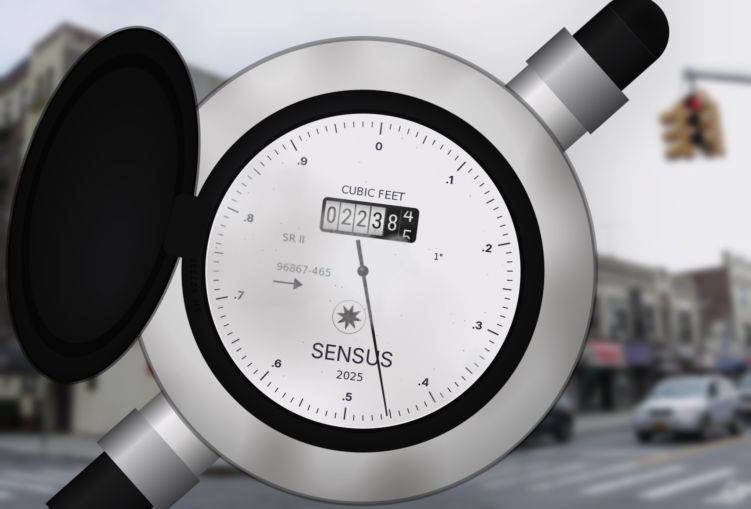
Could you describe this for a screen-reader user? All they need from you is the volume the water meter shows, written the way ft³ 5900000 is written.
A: ft³ 22384.45
